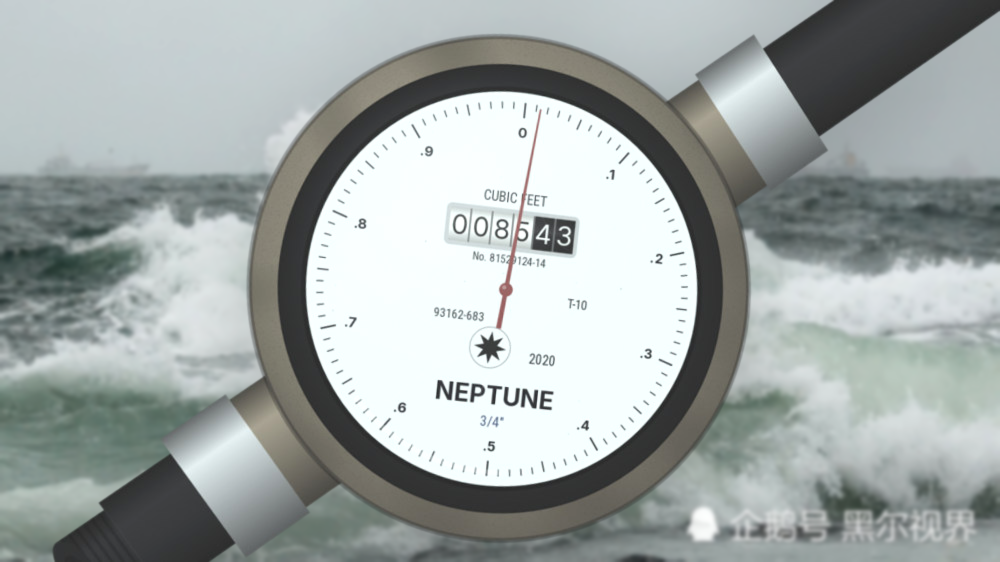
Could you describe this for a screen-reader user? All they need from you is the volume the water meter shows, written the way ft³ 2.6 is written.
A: ft³ 8543.01
